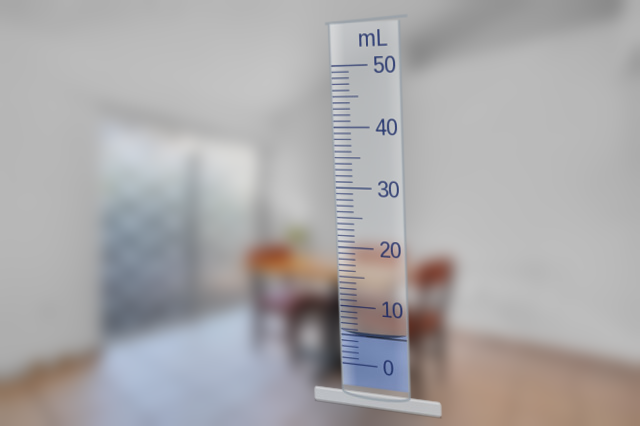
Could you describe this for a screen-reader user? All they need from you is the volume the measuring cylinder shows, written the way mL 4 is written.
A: mL 5
